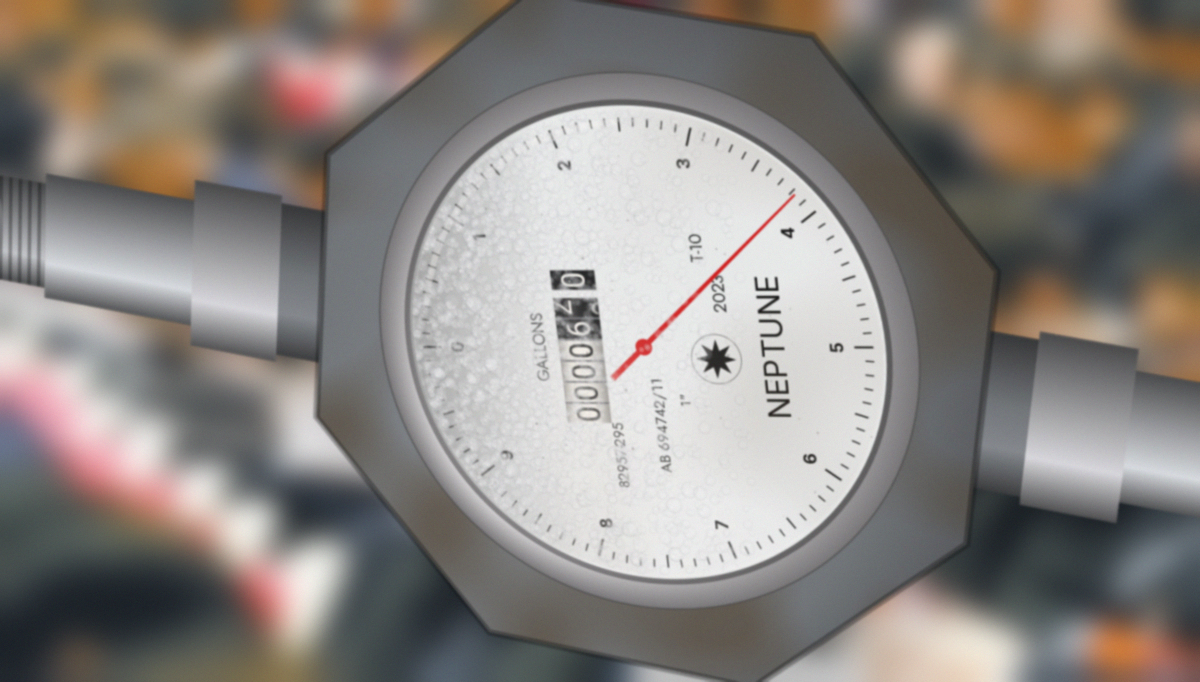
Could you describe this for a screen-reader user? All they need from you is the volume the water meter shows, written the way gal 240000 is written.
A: gal 623.8
